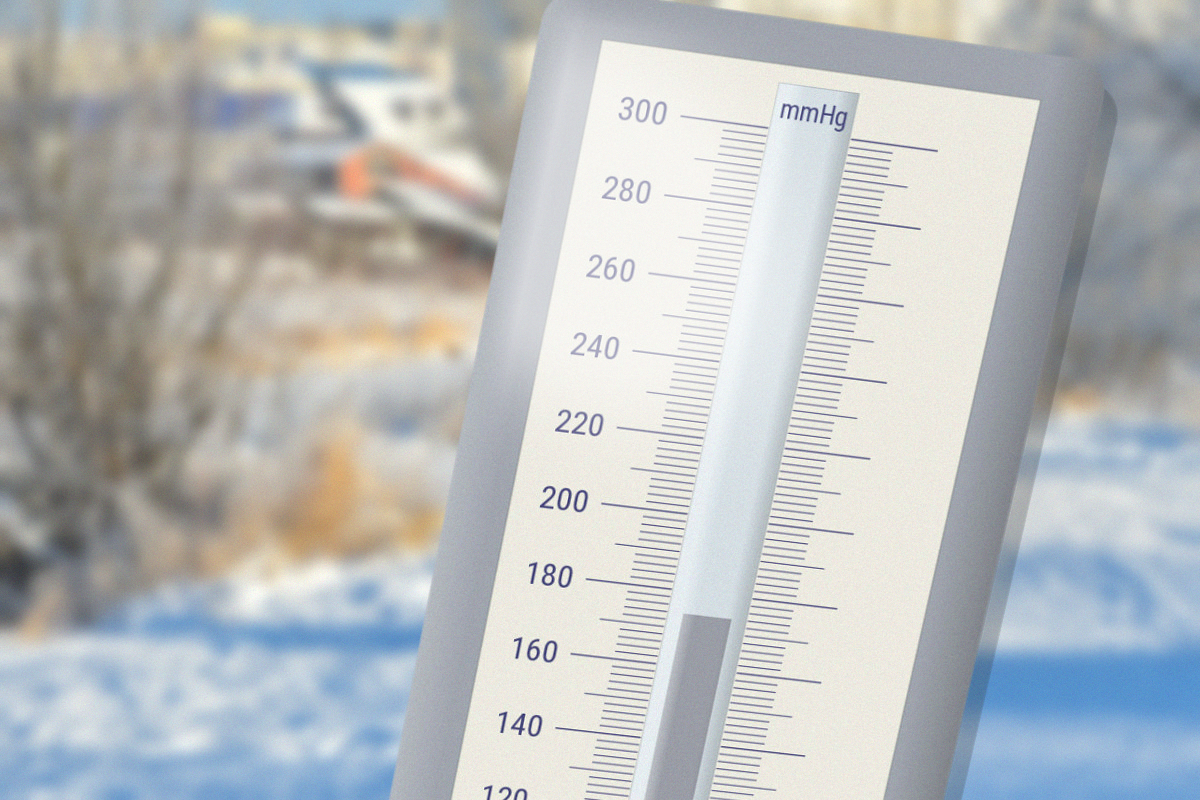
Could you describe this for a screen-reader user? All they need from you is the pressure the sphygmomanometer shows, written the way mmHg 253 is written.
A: mmHg 174
